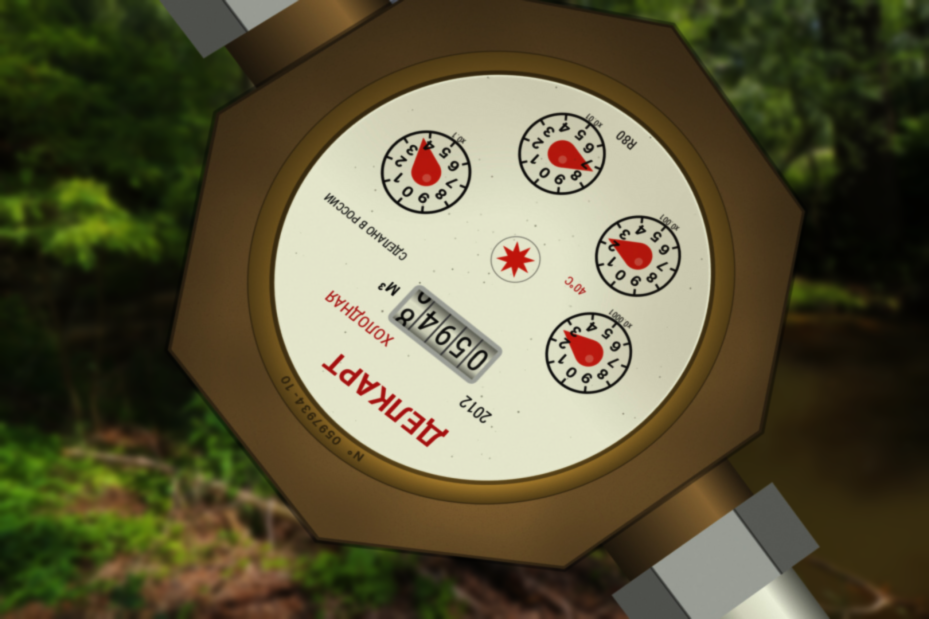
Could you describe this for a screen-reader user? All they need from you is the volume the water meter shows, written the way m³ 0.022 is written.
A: m³ 5948.3722
